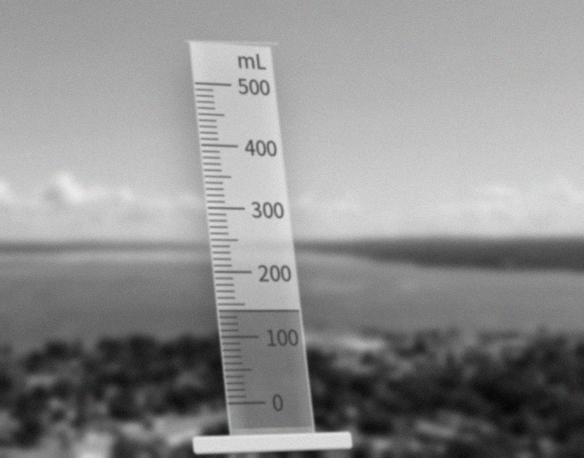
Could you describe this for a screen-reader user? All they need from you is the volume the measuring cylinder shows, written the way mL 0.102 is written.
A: mL 140
